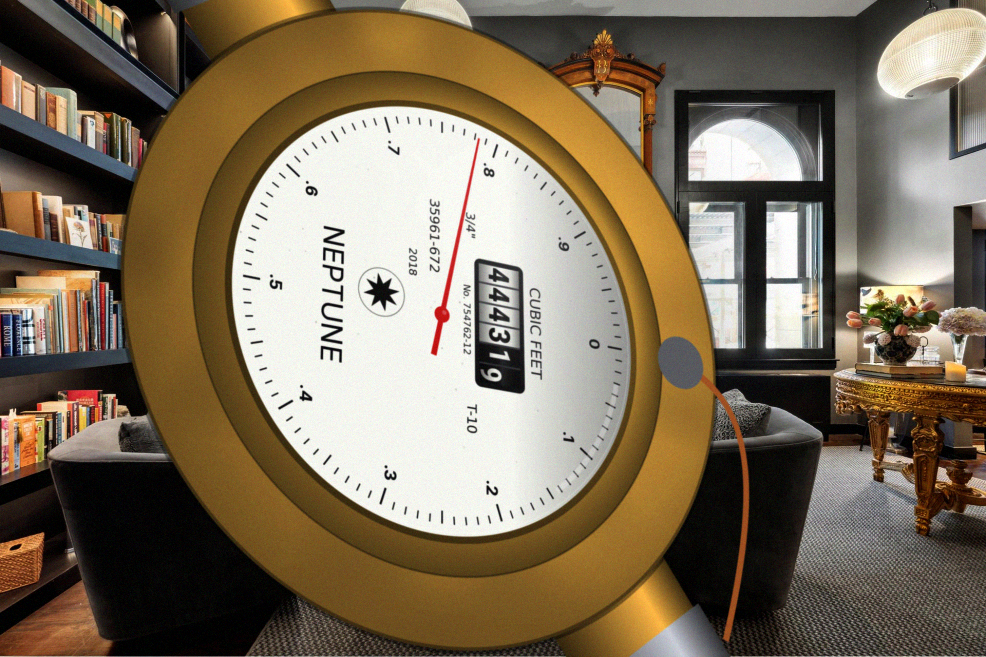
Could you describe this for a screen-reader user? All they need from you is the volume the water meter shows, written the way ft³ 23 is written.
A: ft³ 444318.78
